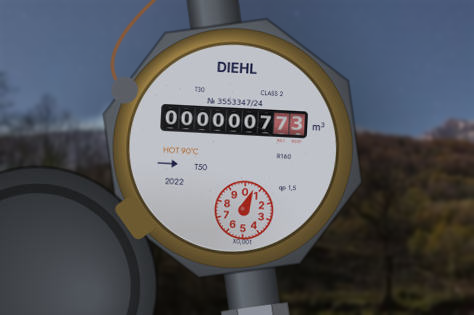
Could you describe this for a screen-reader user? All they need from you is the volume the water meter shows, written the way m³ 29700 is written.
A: m³ 7.730
